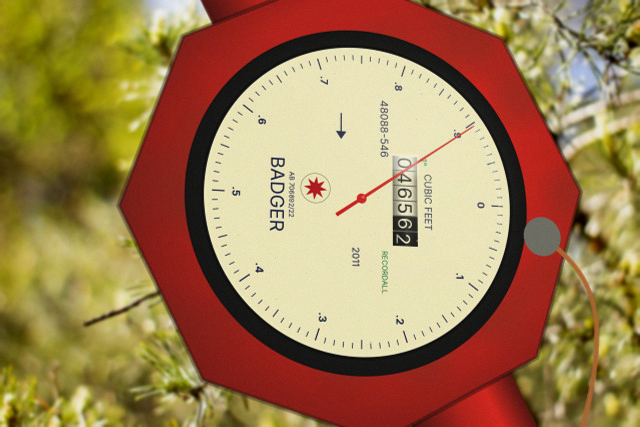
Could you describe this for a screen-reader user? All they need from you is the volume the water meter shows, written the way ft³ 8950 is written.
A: ft³ 46561.90
